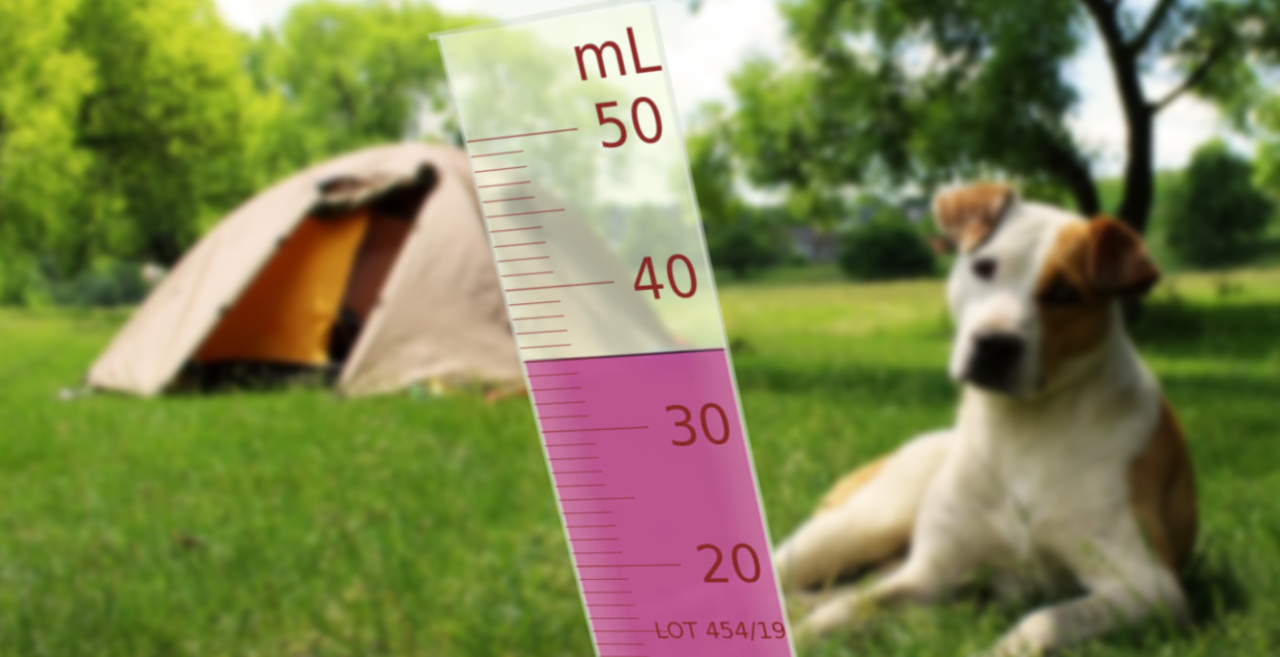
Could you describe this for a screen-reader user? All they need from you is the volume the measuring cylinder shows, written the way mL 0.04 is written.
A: mL 35
